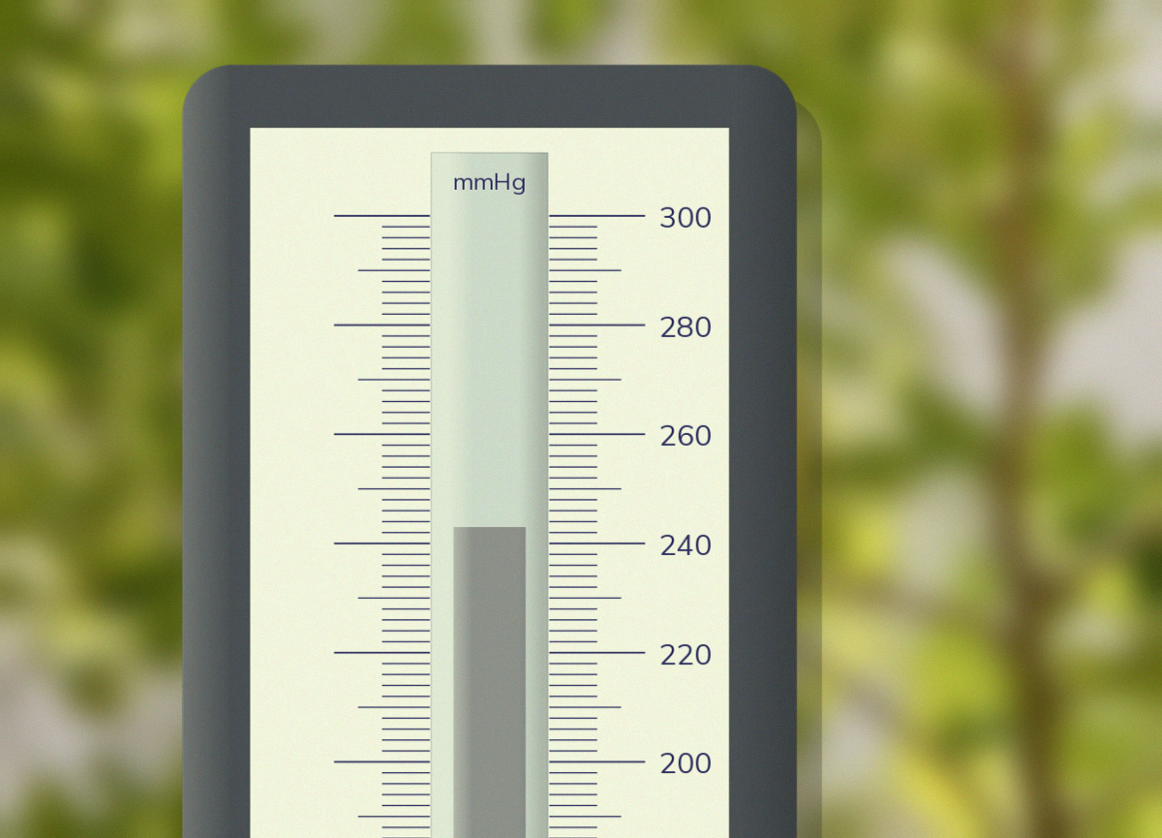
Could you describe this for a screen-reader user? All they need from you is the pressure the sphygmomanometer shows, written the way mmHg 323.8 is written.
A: mmHg 243
